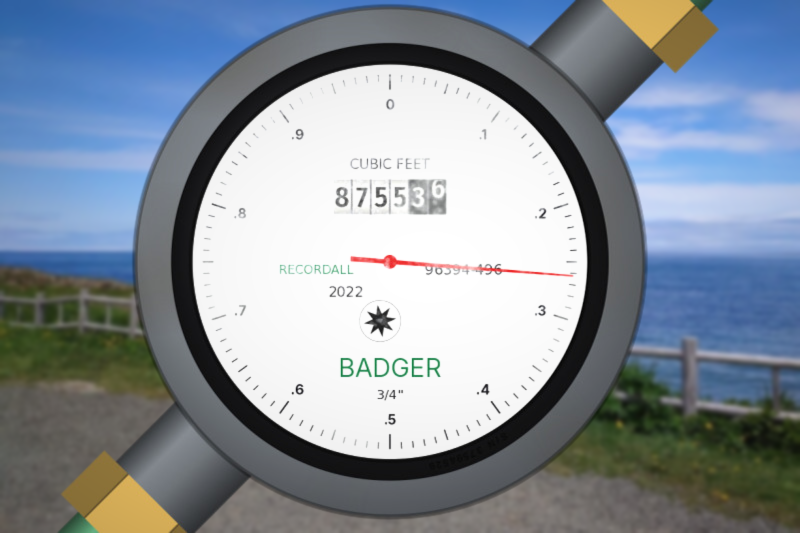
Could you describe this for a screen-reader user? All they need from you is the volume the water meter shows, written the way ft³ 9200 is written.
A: ft³ 875536.26
